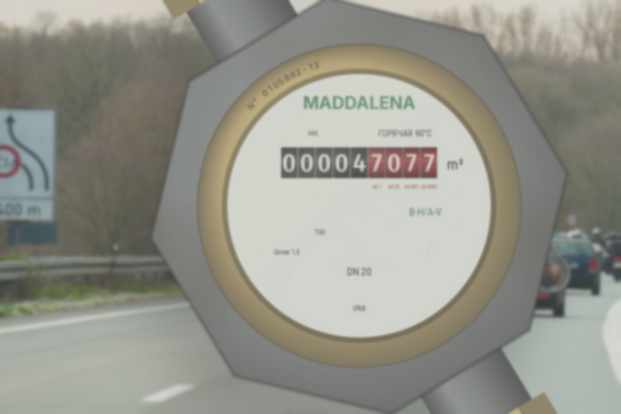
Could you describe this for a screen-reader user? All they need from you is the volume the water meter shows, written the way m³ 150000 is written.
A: m³ 4.7077
